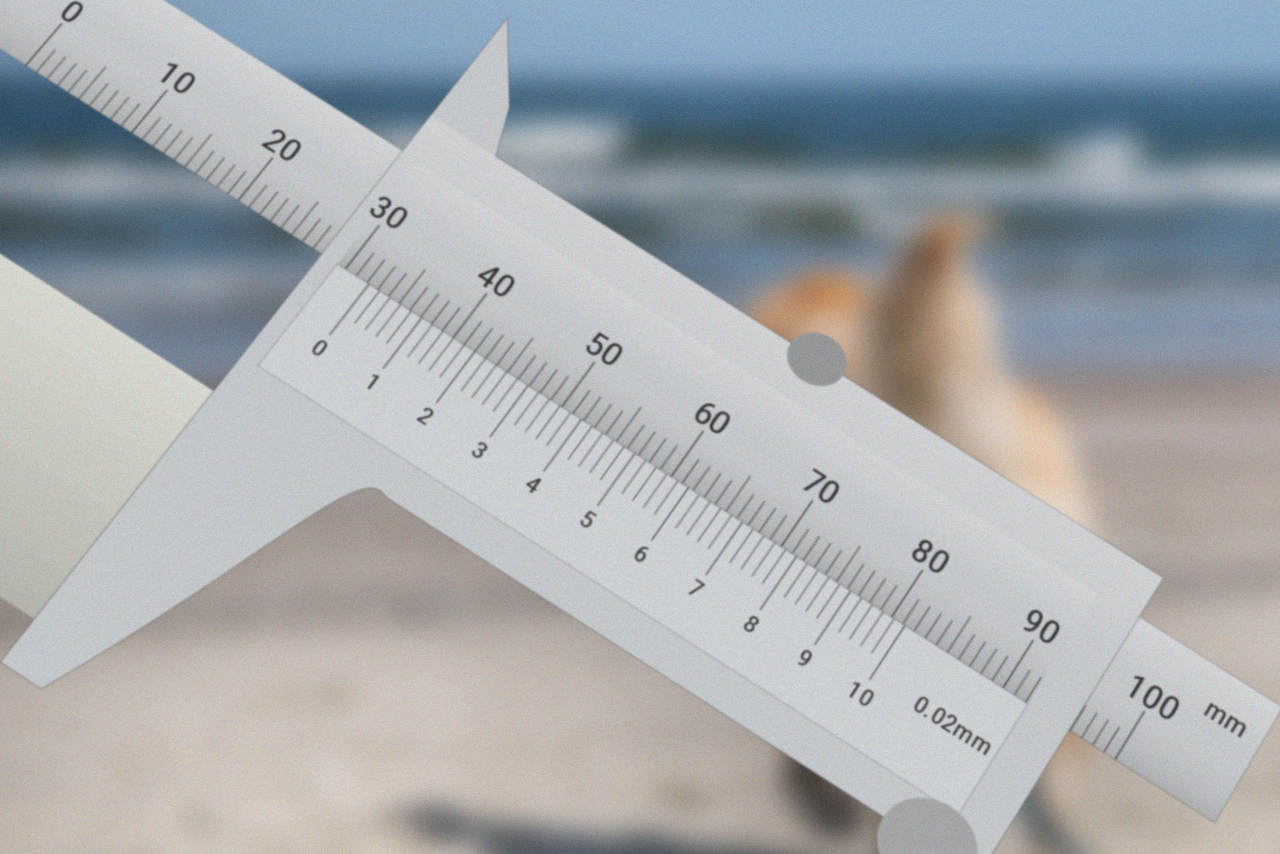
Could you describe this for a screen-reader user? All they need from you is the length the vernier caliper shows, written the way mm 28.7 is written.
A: mm 32.2
